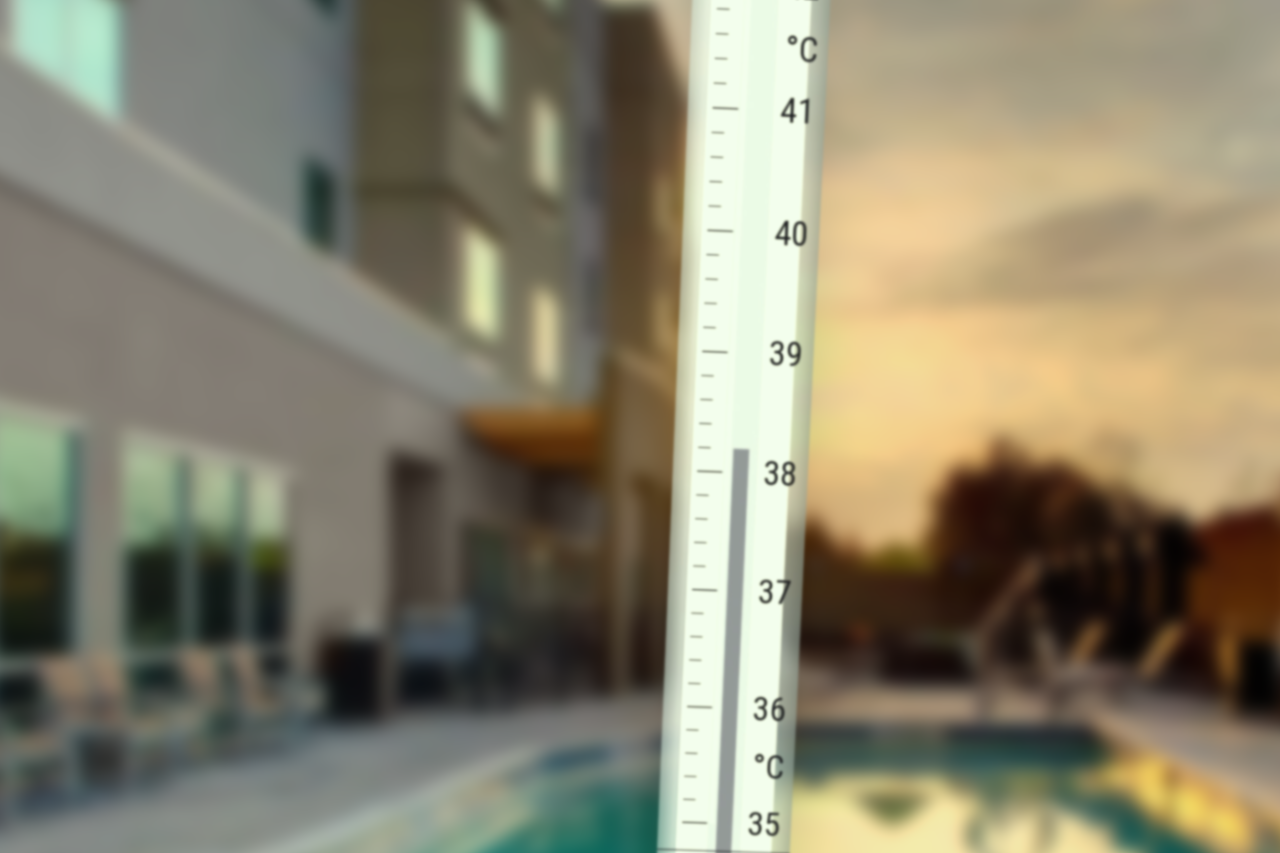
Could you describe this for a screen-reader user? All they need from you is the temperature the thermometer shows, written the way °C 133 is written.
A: °C 38.2
